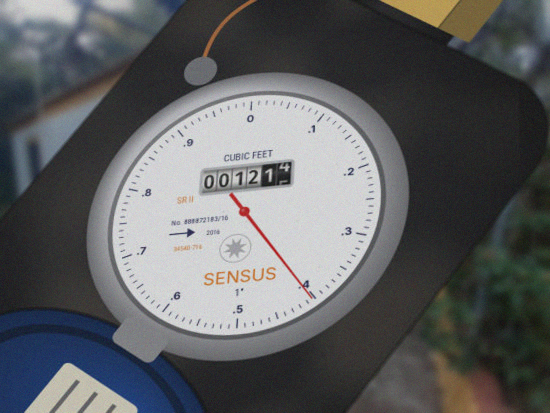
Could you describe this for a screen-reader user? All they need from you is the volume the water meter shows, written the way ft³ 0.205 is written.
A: ft³ 1214.40
